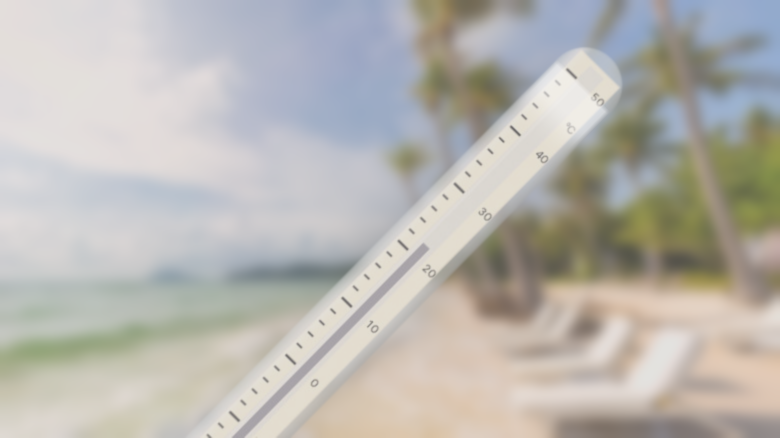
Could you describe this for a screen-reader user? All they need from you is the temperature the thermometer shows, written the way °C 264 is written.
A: °C 22
